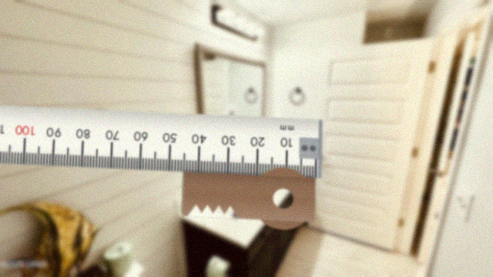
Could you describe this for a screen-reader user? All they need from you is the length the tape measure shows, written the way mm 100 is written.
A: mm 45
